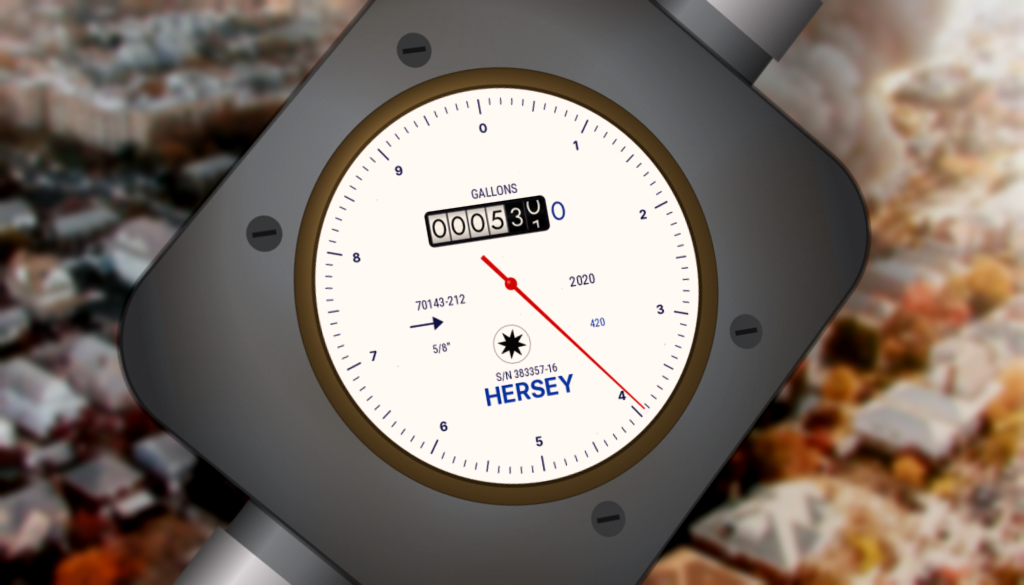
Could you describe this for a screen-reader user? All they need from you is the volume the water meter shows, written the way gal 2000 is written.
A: gal 5303.9
